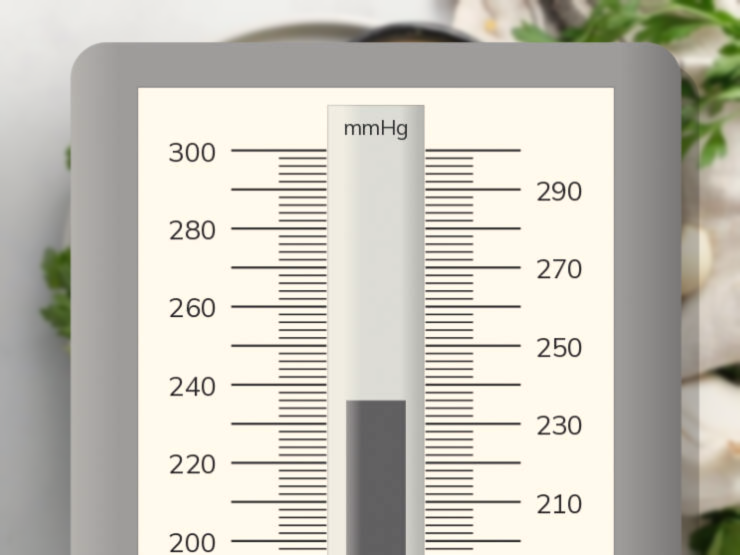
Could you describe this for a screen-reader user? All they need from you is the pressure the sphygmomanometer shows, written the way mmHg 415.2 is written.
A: mmHg 236
